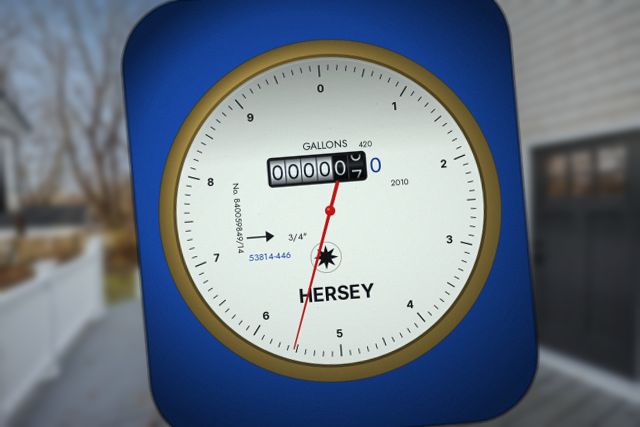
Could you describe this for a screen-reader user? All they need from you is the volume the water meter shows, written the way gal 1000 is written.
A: gal 65.5
